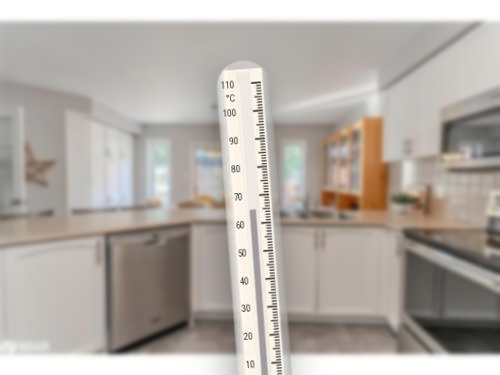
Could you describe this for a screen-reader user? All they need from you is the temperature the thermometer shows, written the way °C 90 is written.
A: °C 65
